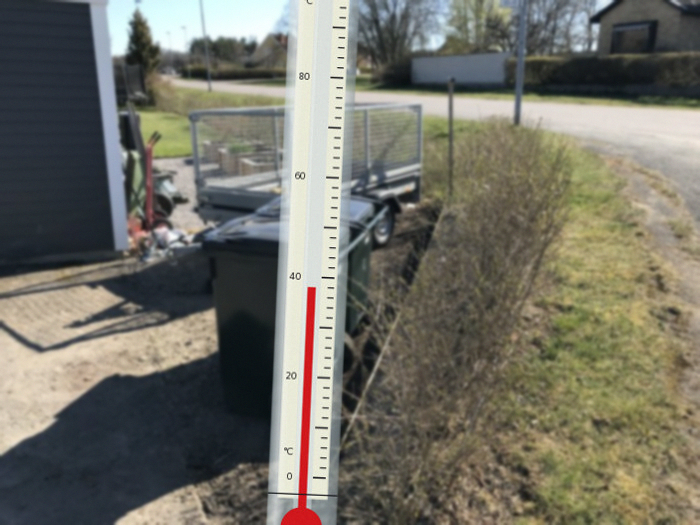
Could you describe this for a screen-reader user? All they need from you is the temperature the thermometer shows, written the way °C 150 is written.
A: °C 38
